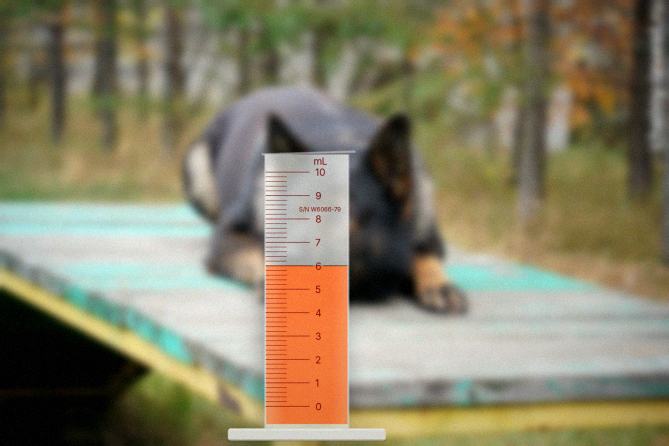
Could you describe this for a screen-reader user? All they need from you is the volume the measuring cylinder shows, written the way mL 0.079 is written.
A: mL 6
